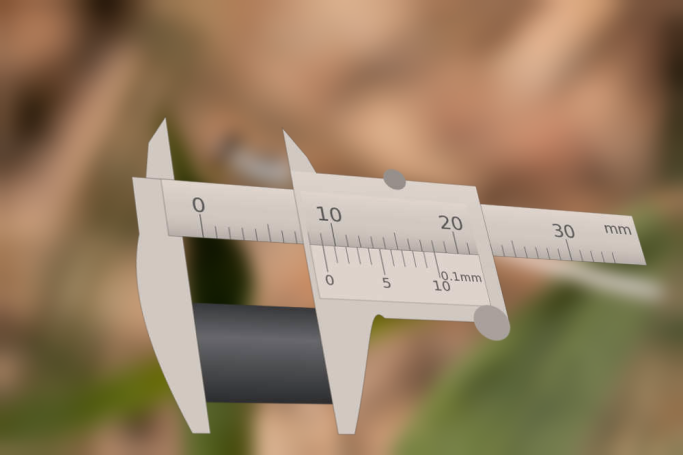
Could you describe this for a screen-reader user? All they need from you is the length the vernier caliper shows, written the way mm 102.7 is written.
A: mm 9.0
